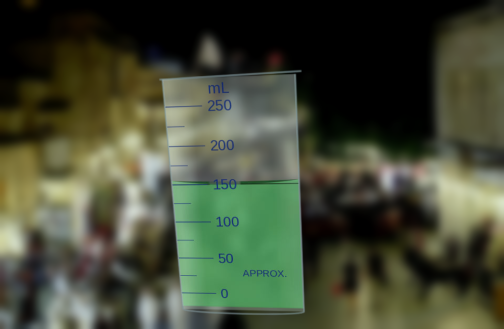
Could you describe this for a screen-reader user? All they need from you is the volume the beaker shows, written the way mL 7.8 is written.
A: mL 150
